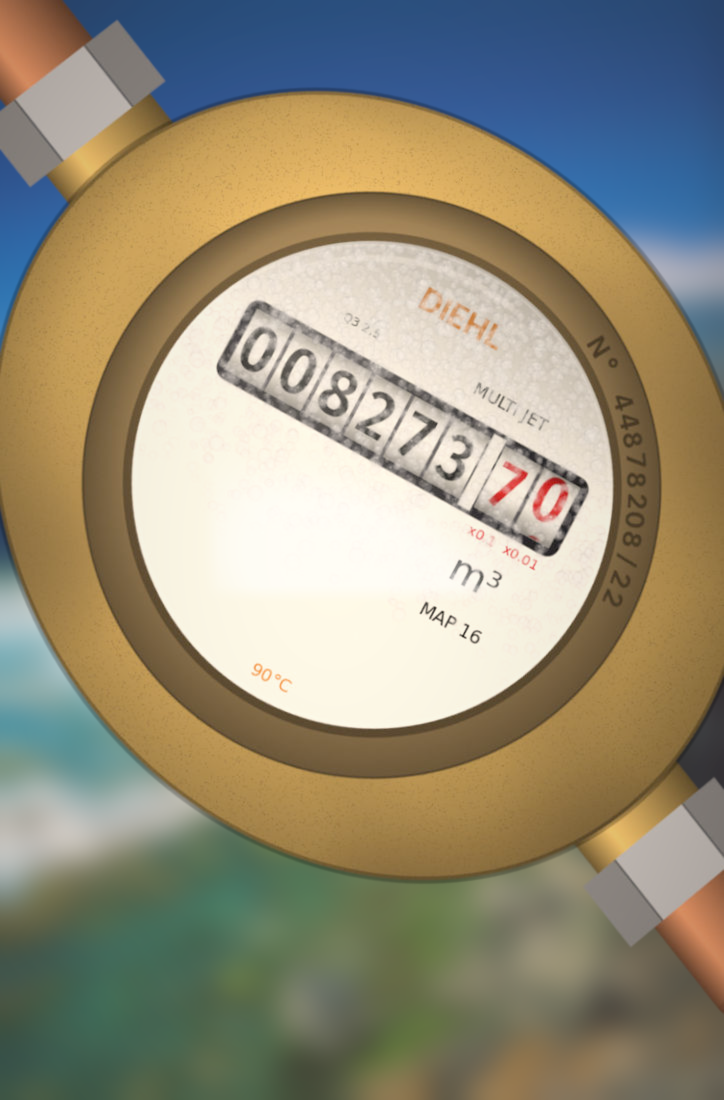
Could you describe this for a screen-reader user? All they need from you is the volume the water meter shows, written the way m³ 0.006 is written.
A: m³ 8273.70
